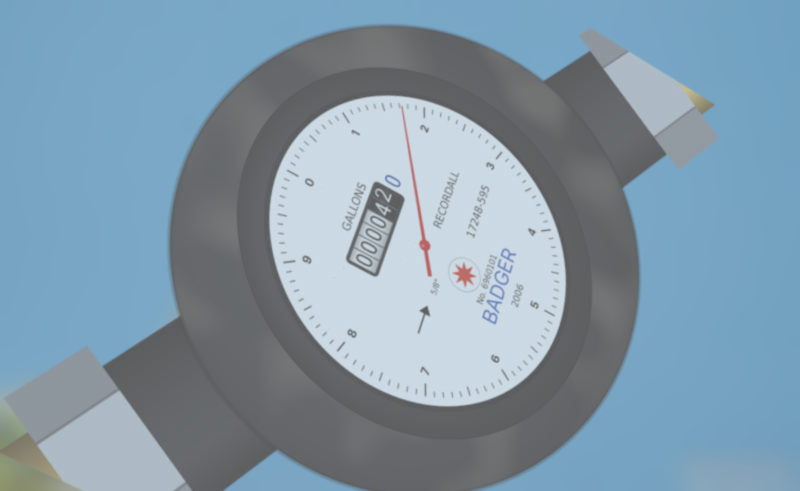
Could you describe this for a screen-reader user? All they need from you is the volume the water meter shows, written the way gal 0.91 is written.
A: gal 421.7
